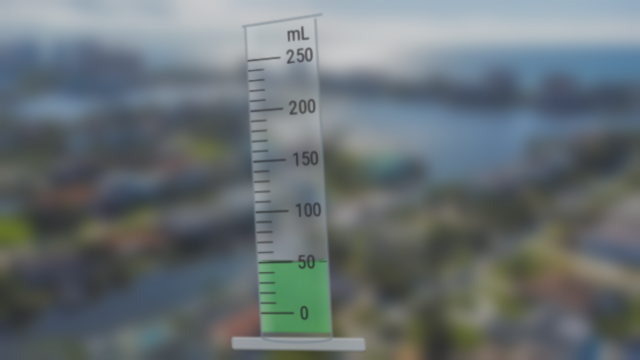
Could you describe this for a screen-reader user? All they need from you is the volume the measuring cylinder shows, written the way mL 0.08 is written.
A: mL 50
